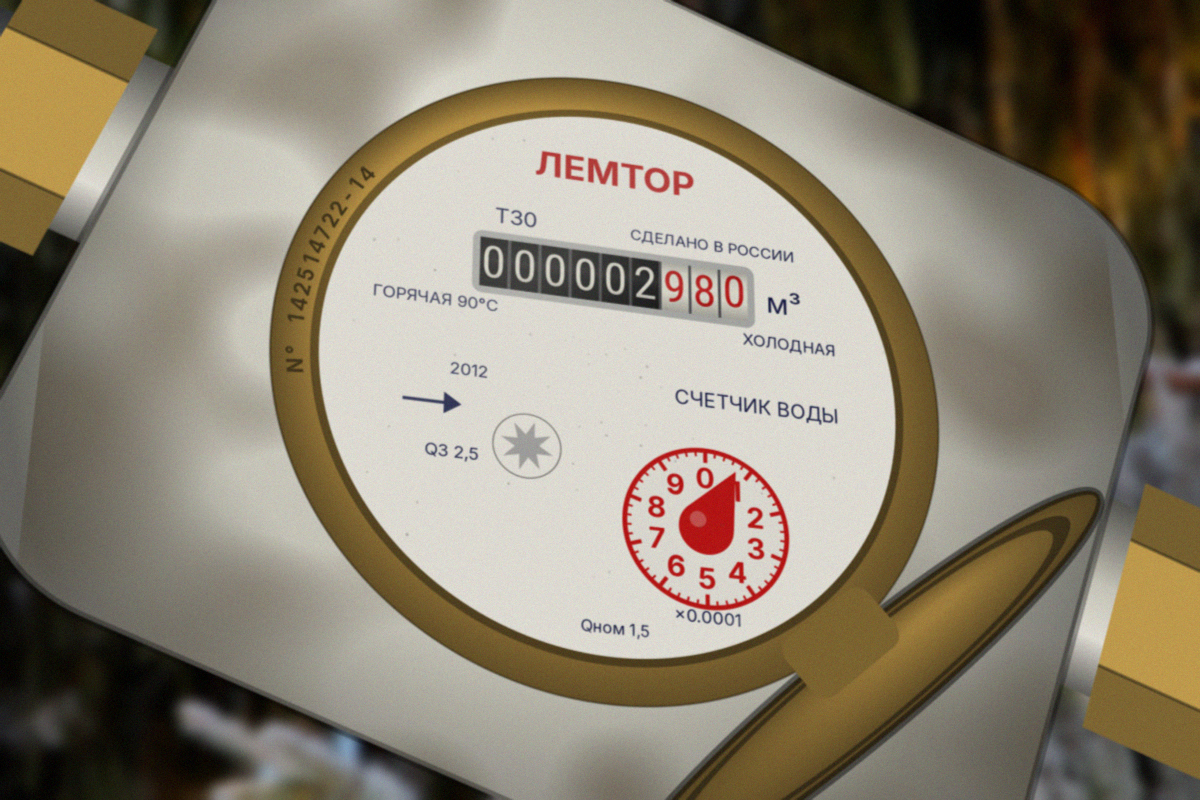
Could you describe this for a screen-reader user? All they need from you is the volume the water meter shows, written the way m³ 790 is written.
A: m³ 2.9800
